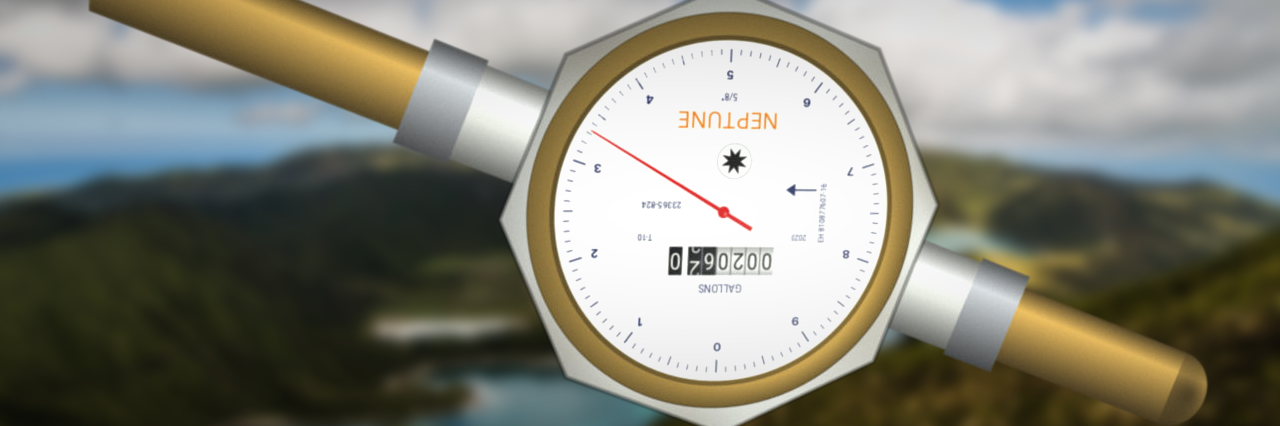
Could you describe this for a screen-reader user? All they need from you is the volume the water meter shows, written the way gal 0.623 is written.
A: gal 20623.3
